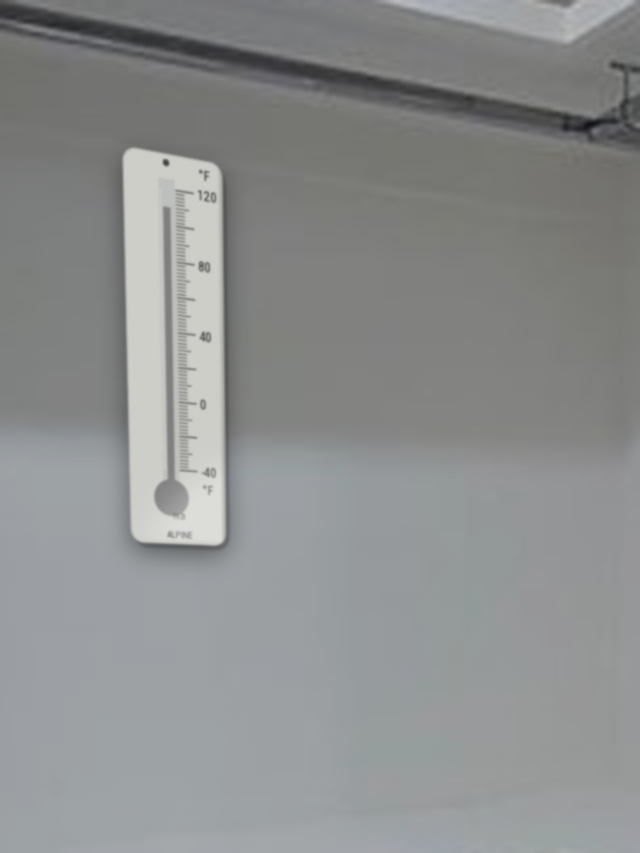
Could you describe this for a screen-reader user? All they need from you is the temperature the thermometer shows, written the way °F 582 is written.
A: °F 110
